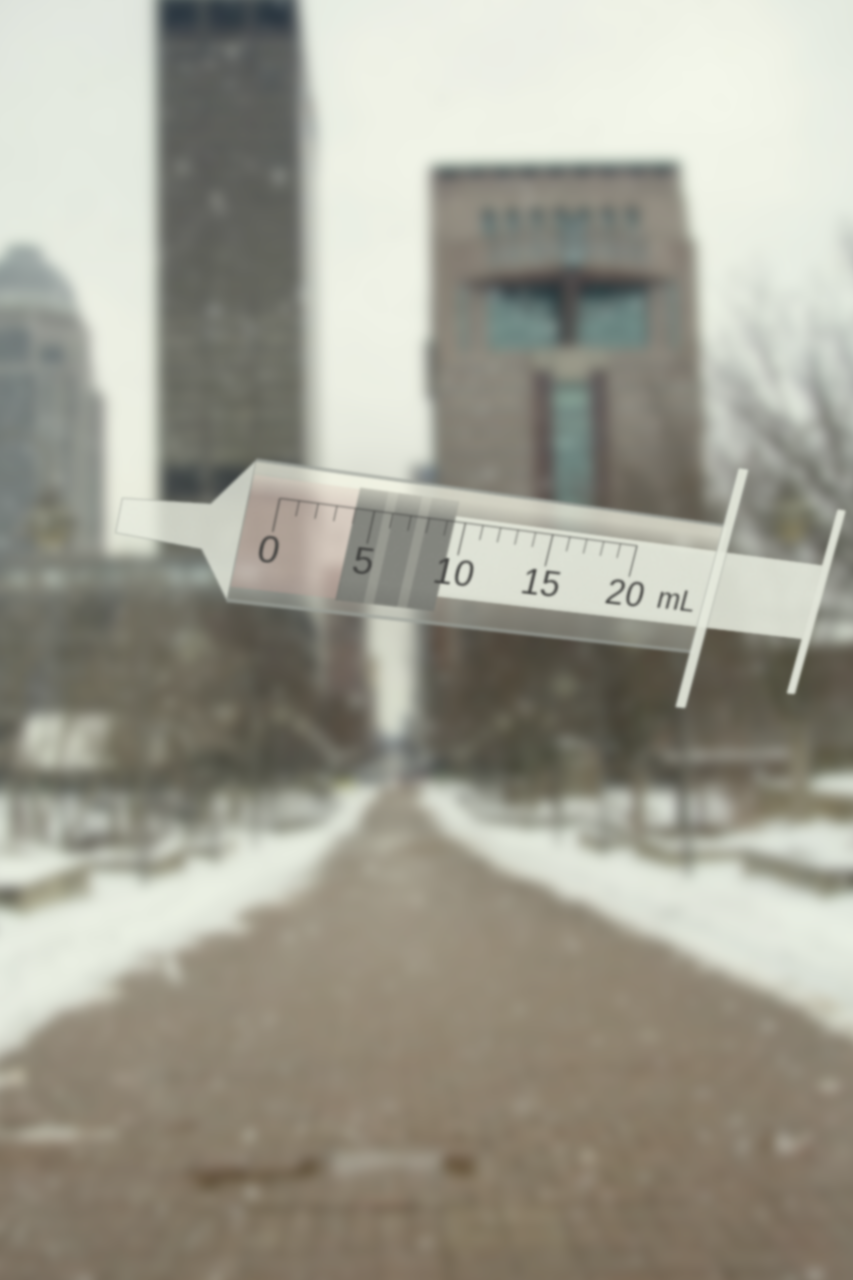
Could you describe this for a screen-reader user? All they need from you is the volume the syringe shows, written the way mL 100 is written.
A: mL 4
